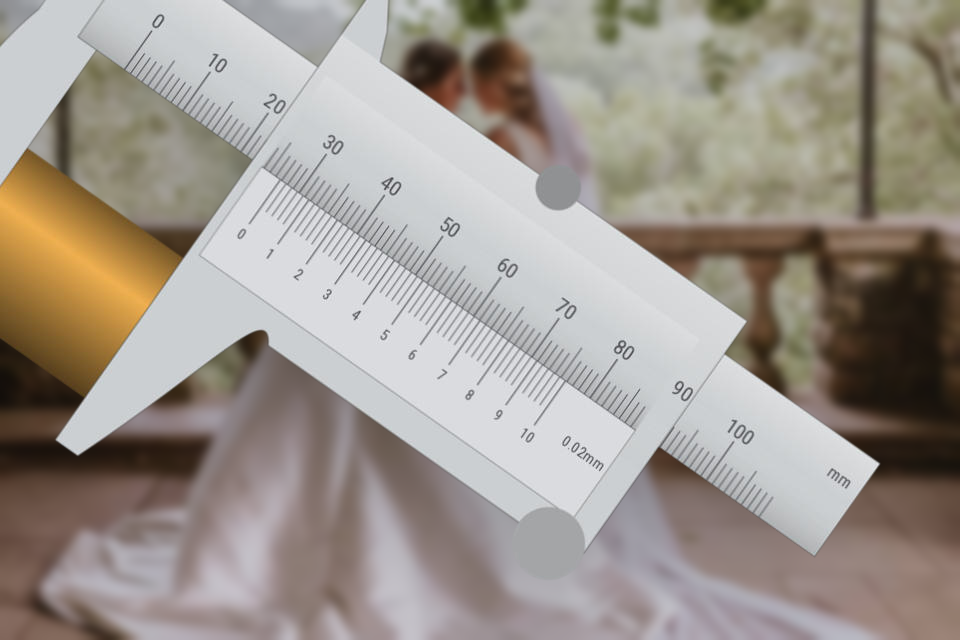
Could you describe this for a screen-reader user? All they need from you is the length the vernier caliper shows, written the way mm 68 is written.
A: mm 26.8
